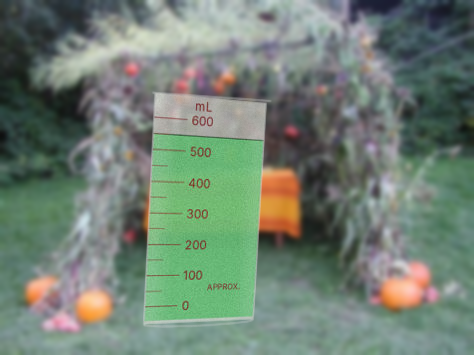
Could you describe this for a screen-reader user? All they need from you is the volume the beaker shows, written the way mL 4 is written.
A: mL 550
